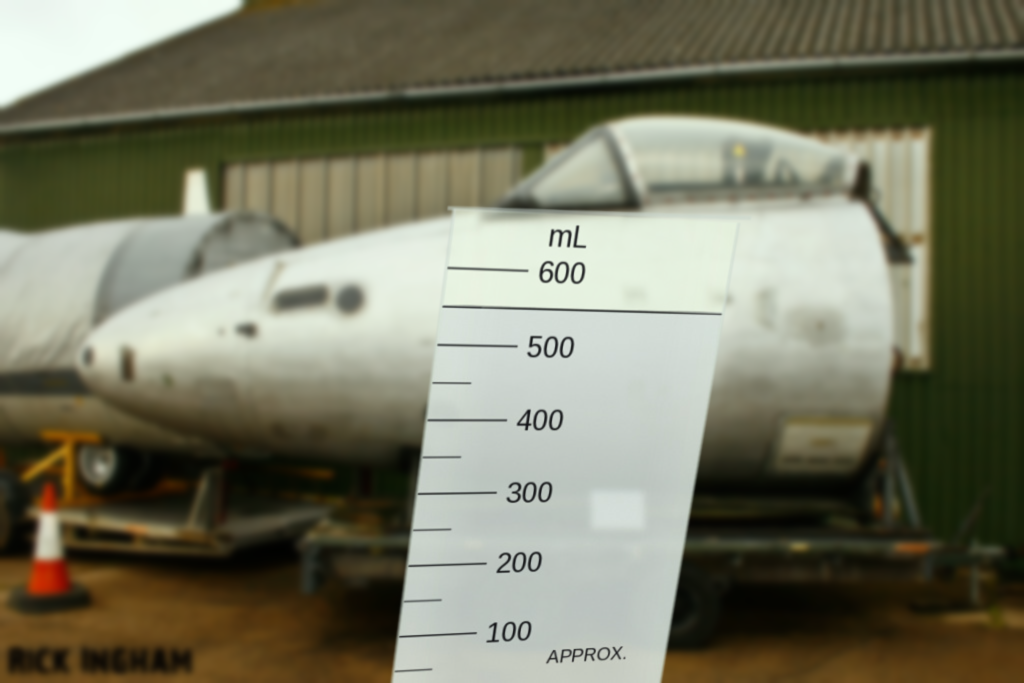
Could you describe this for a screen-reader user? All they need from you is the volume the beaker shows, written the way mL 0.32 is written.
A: mL 550
